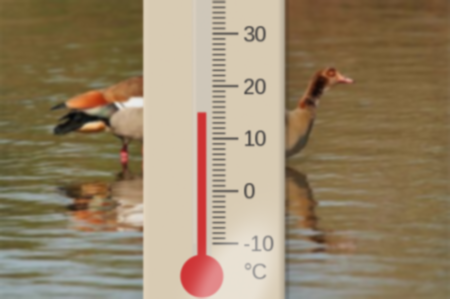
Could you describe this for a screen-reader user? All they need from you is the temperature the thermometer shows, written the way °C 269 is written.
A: °C 15
